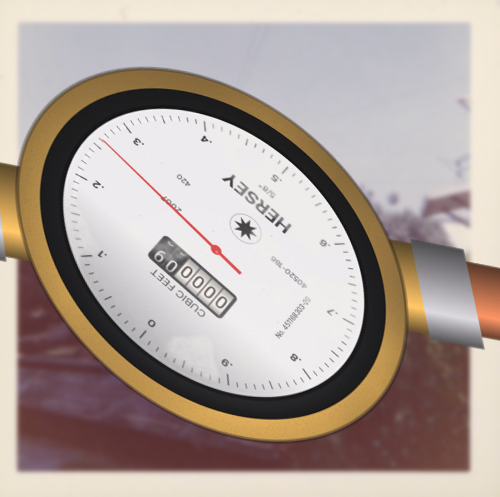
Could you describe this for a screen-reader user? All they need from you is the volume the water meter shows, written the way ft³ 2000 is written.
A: ft³ 9.26
